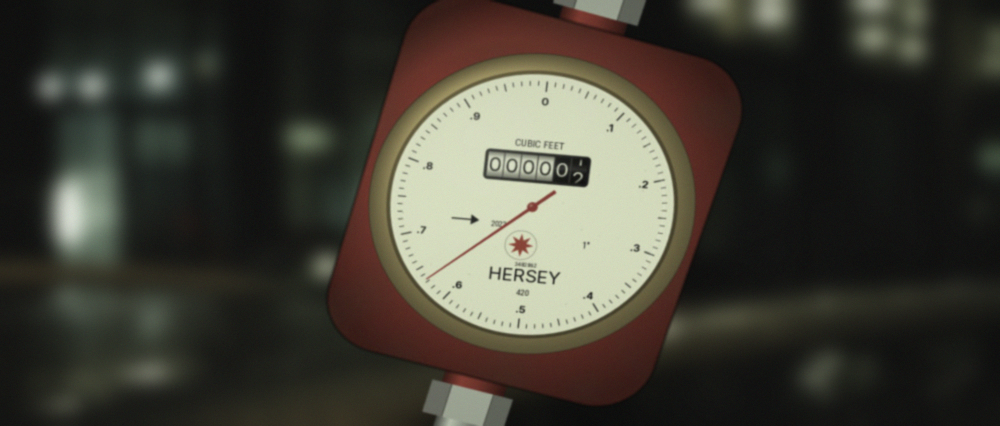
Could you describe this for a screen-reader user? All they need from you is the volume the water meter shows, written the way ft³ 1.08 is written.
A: ft³ 1.63
